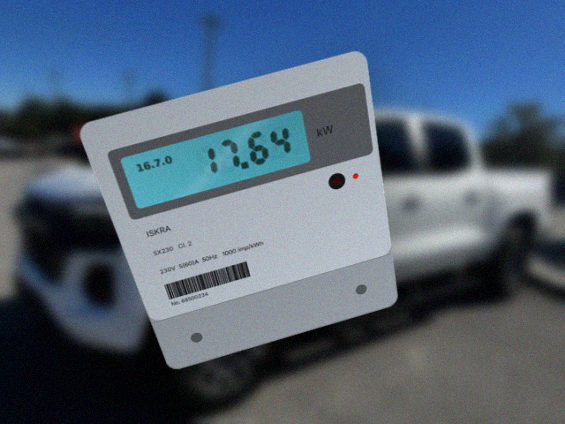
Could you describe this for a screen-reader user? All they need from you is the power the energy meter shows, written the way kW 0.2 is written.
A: kW 17.64
